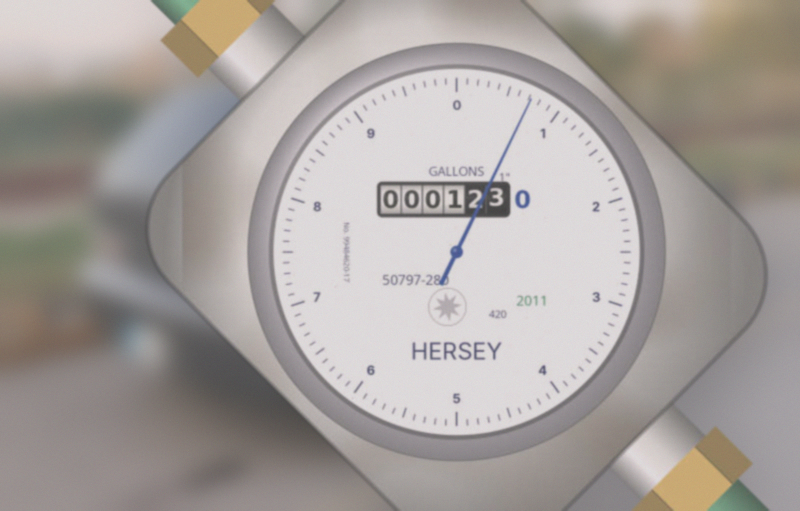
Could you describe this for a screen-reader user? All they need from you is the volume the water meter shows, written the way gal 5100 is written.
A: gal 1230.7
